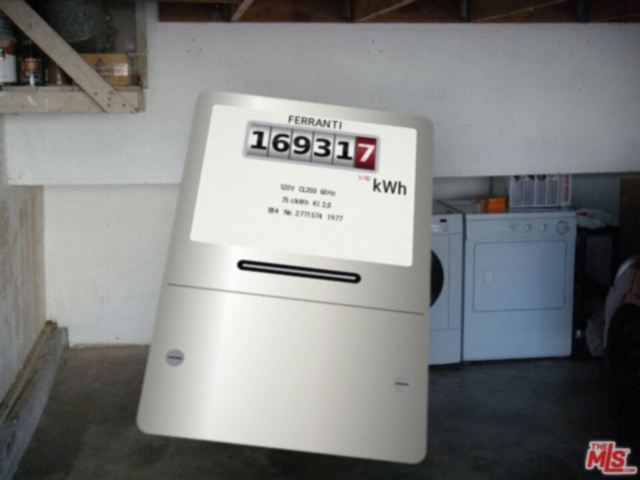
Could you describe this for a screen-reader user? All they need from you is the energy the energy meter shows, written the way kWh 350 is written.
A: kWh 16931.7
